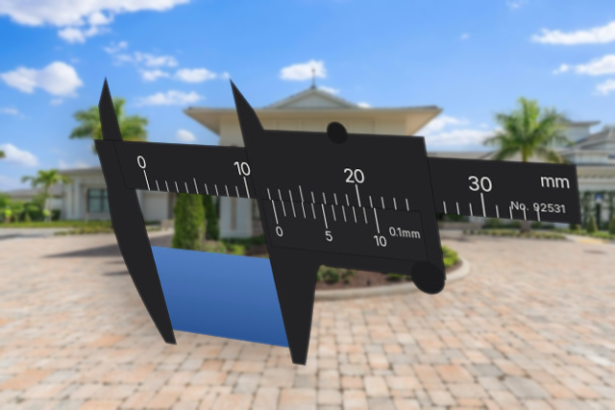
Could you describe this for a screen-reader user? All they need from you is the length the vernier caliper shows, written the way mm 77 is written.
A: mm 12.2
